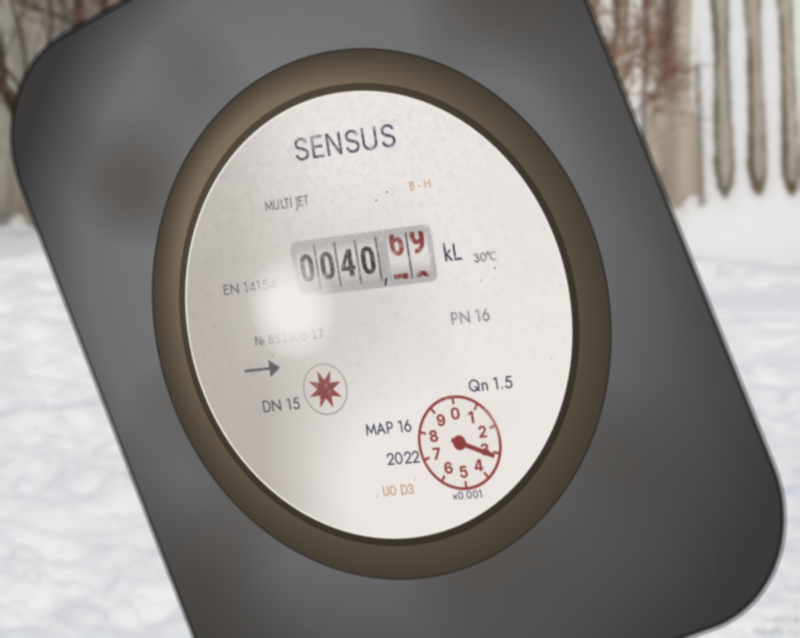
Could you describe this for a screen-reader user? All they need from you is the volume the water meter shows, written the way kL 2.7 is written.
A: kL 40.693
